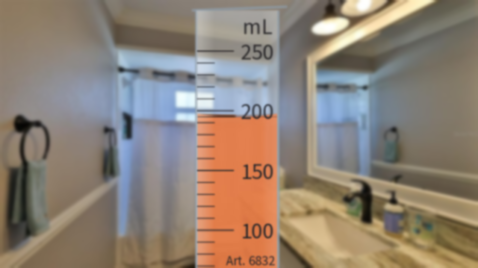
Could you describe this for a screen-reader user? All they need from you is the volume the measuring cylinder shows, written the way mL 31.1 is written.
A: mL 195
